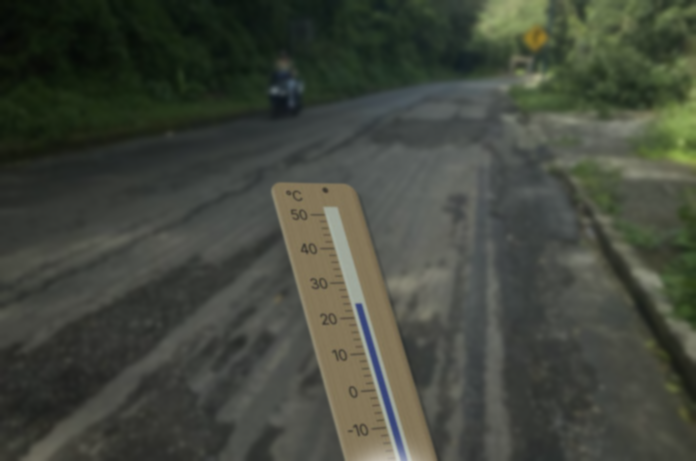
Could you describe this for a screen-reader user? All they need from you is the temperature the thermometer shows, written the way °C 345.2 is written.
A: °C 24
